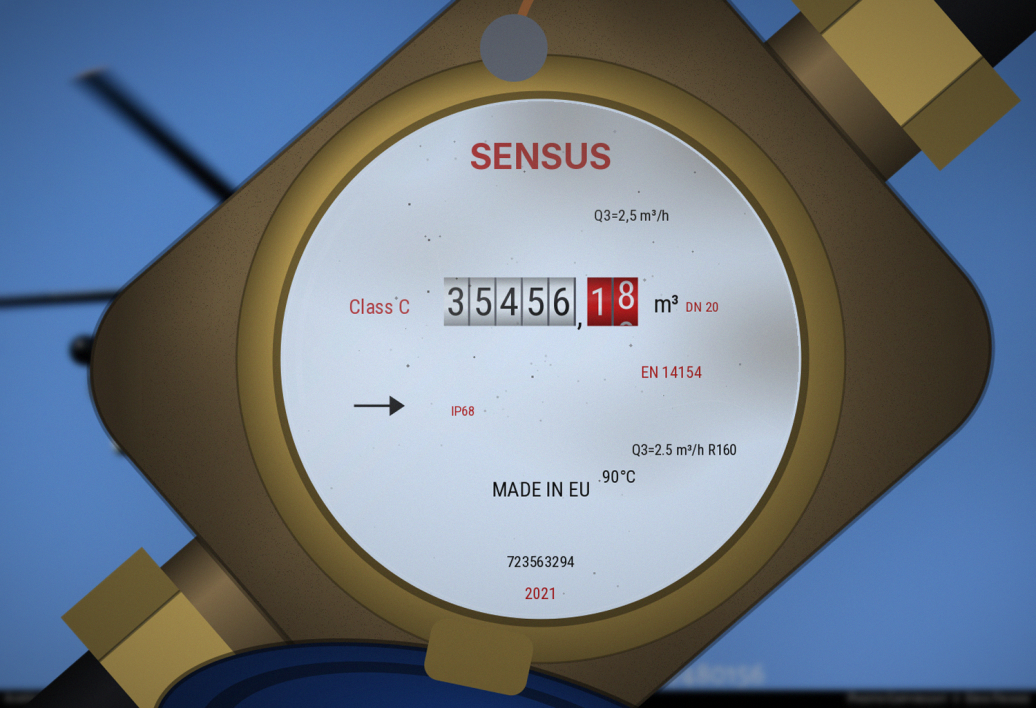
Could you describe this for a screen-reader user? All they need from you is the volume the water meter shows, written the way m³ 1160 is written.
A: m³ 35456.18
